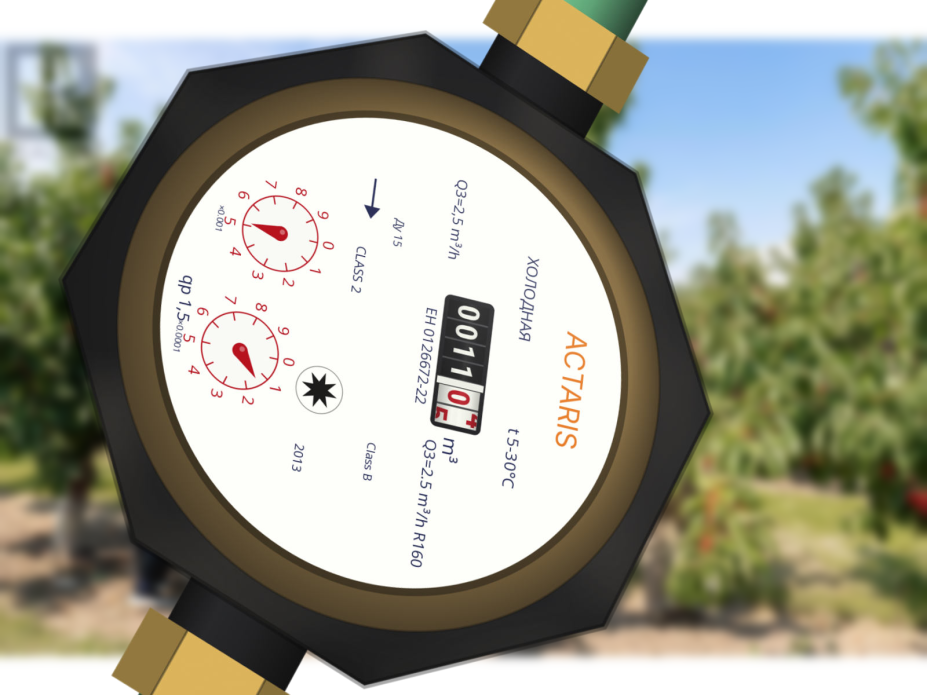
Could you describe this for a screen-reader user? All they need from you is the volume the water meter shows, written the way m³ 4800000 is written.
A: m³ 11.0451
